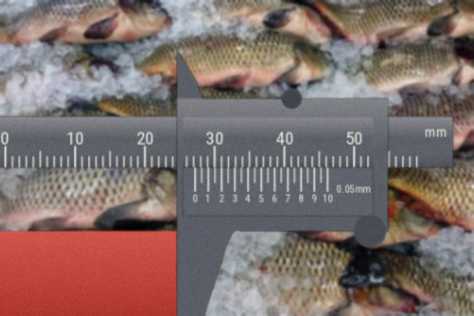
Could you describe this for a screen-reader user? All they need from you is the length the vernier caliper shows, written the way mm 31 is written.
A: mm 27.2
